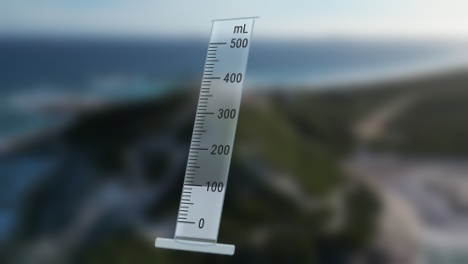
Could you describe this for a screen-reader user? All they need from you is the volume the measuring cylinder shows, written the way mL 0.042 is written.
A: mL 100
